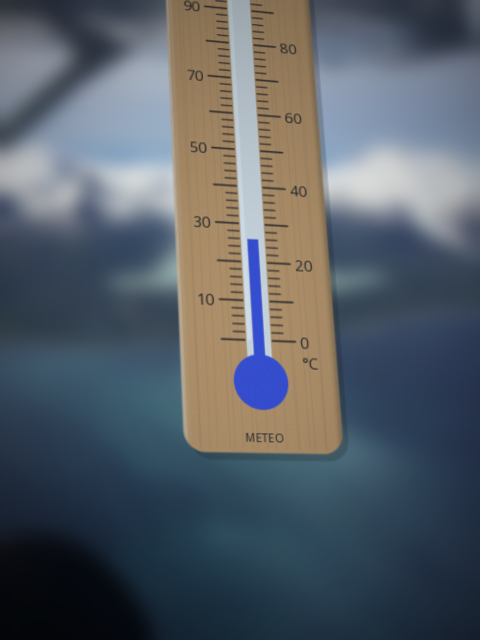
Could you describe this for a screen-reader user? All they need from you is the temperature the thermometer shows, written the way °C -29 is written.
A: °C 26
